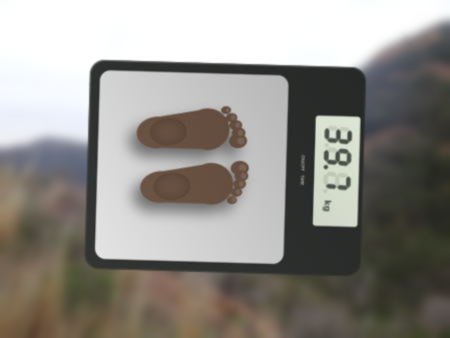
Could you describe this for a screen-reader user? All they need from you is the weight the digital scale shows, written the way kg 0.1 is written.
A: kg 39.7
